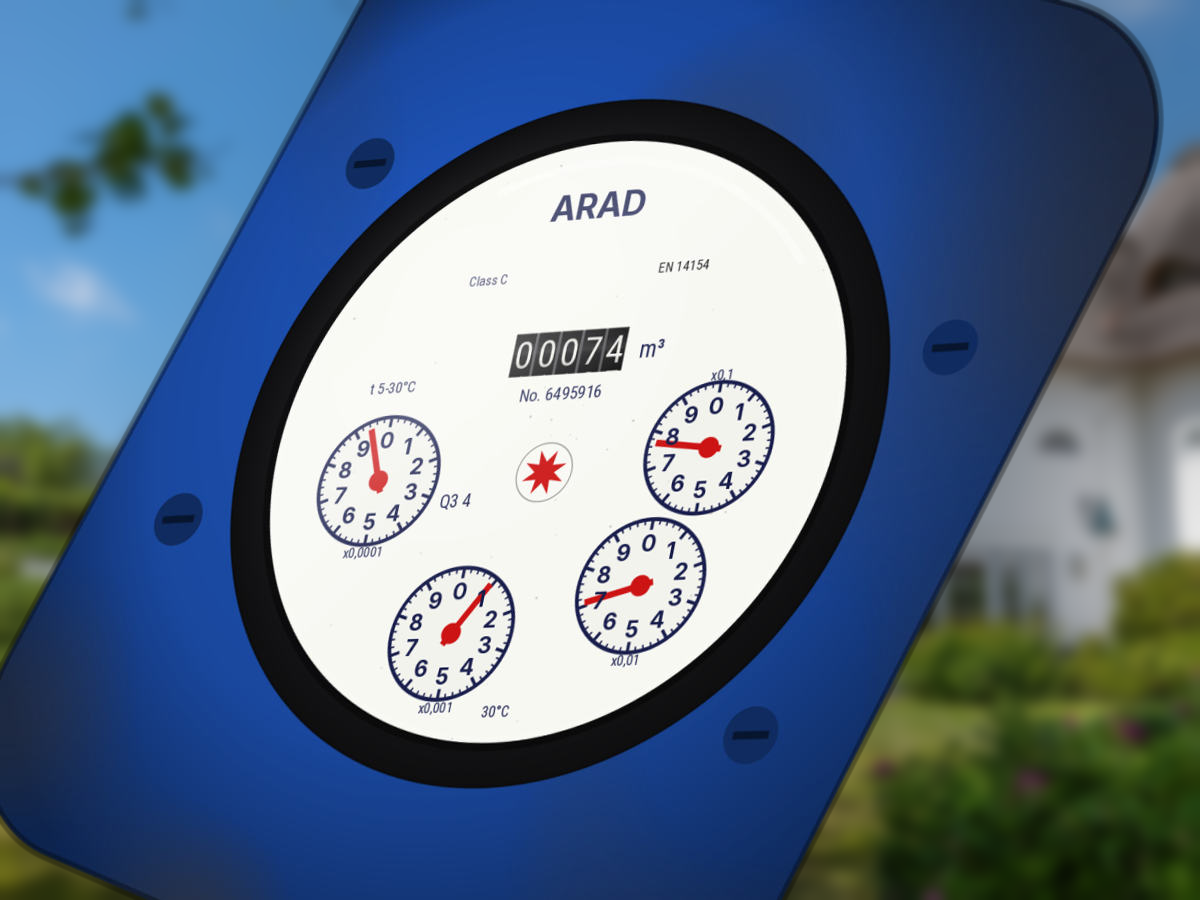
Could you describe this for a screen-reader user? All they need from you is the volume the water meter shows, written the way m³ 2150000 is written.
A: m³ 74.7709
